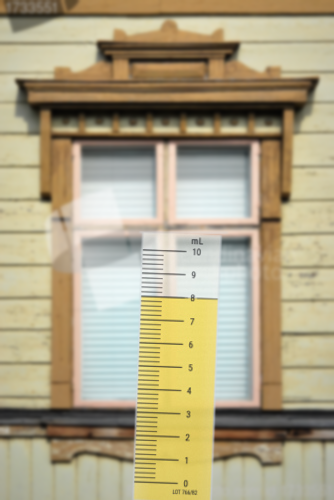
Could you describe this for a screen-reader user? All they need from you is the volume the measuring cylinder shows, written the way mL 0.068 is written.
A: mL 8
